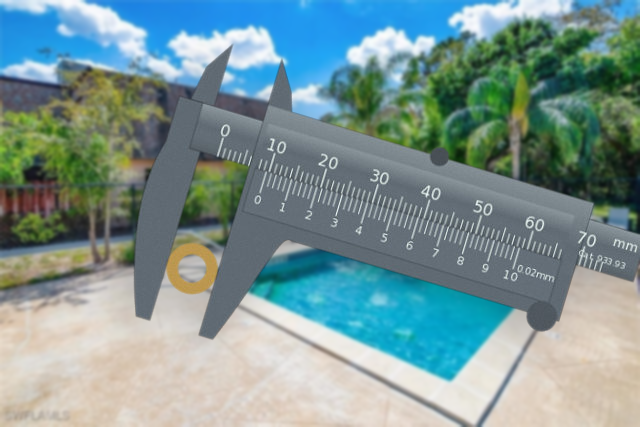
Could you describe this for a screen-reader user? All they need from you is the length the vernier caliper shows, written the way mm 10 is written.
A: mm 9.5
